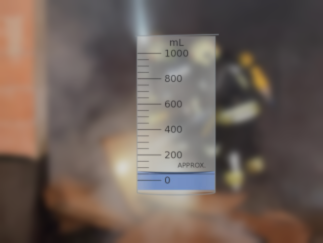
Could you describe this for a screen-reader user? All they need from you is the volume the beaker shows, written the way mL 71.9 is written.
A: mL 50
